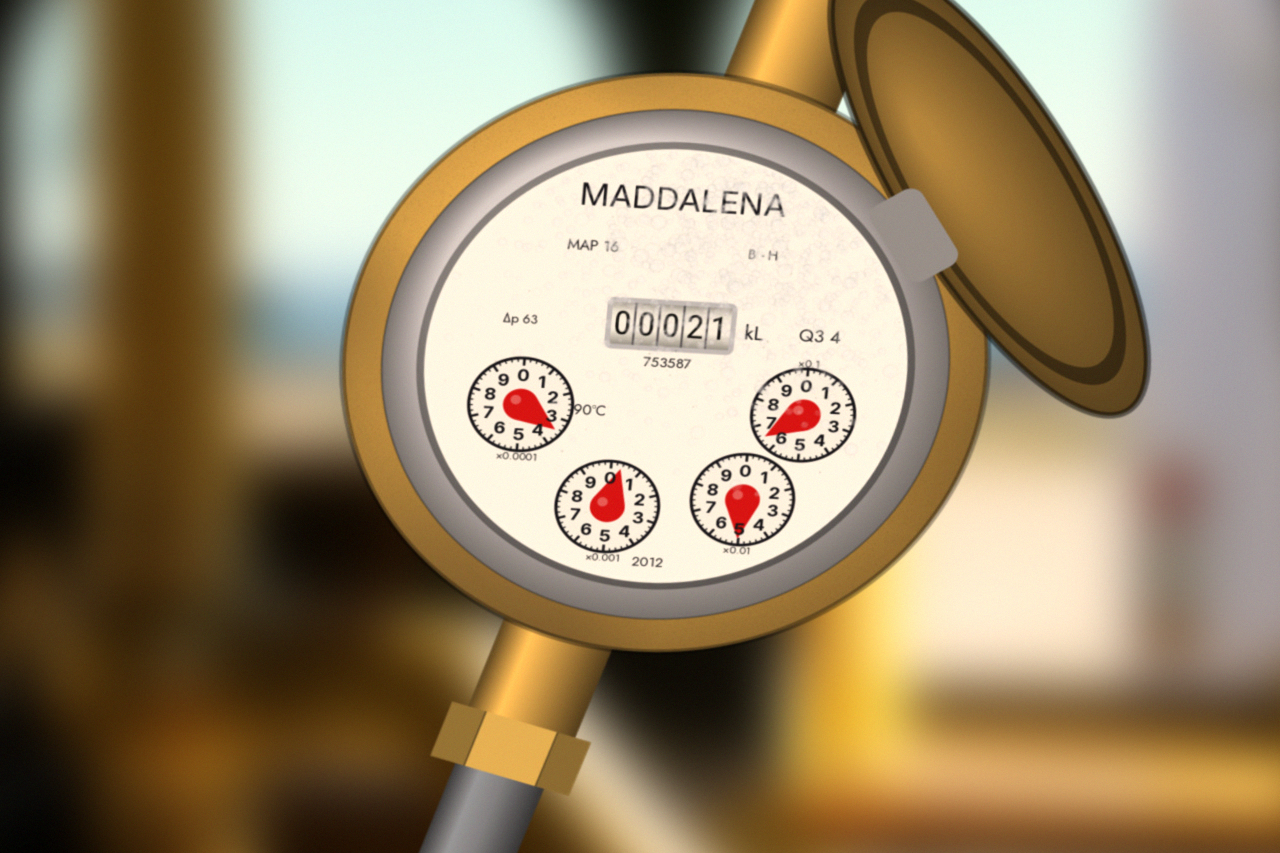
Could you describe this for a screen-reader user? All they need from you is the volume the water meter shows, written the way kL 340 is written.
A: kL 21.6503
